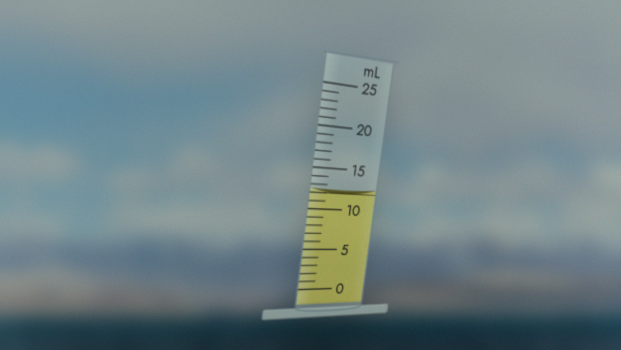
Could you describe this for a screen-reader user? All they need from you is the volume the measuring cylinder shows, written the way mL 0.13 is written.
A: mL 12
